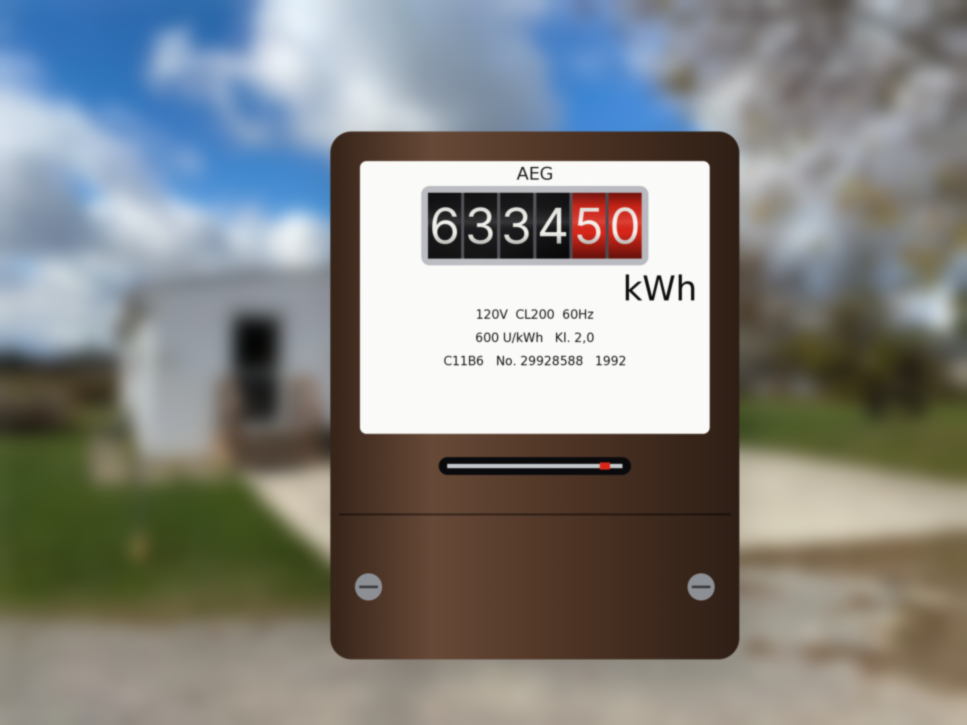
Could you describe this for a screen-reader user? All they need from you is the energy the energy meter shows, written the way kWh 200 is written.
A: kWh 6334.50
